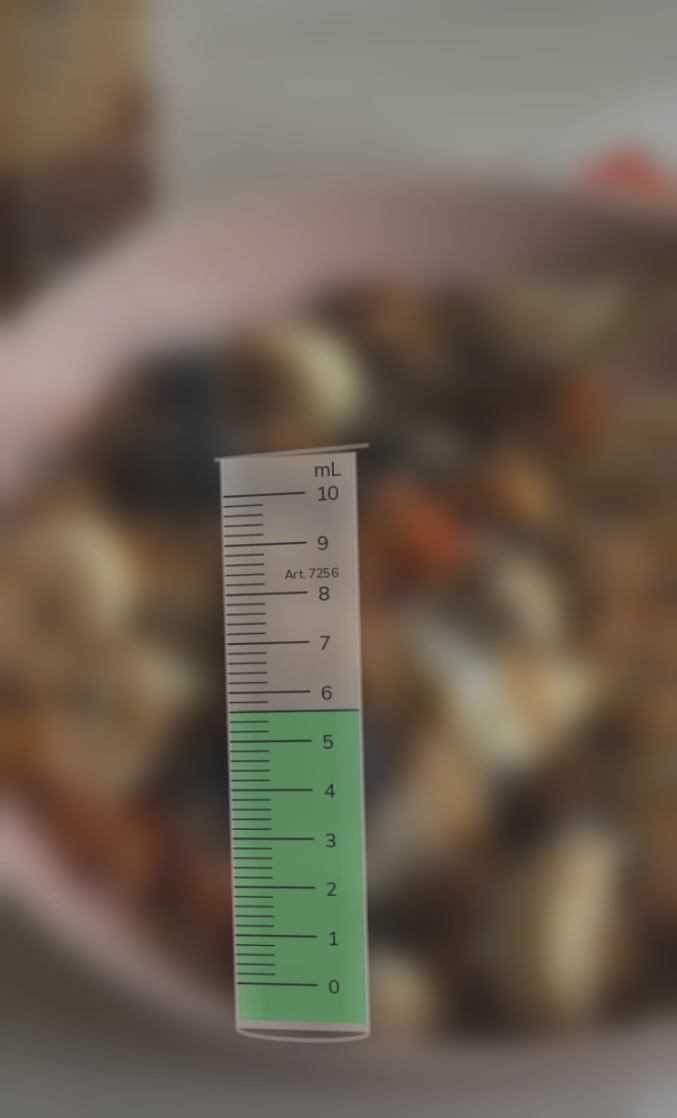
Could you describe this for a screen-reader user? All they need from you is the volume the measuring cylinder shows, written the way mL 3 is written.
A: mL 5.6
